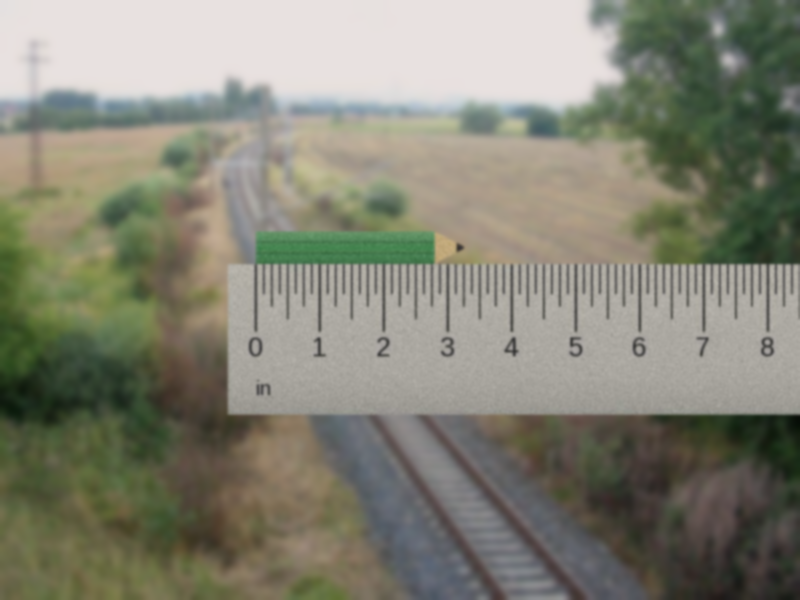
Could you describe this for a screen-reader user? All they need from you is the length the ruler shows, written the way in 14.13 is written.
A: in 3.25
